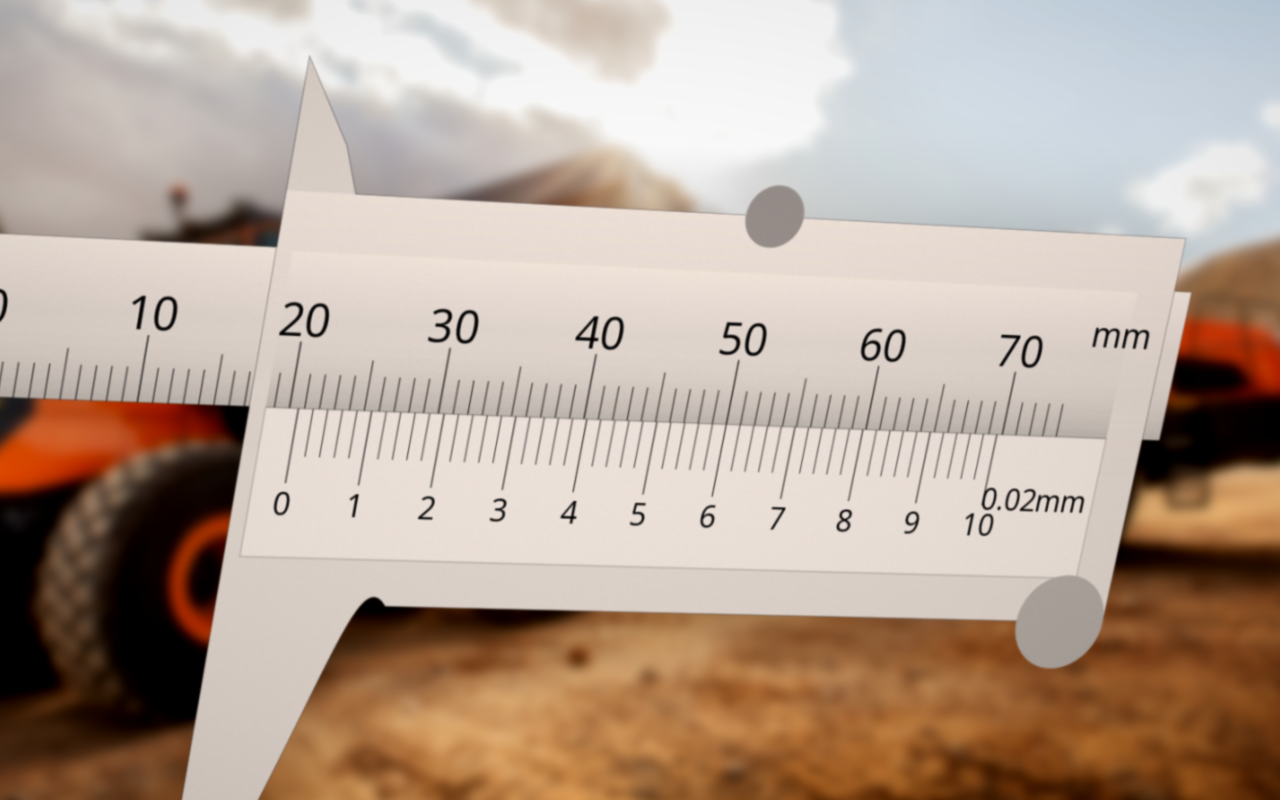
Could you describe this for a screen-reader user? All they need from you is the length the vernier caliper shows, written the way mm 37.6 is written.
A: mm 20.6
